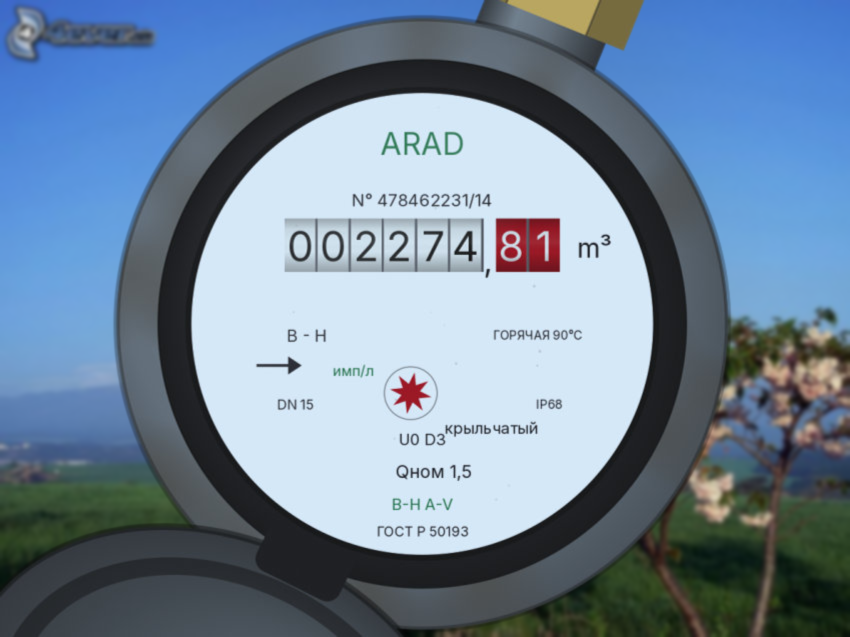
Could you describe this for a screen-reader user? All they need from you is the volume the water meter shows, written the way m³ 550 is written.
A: m³ 2274.81
